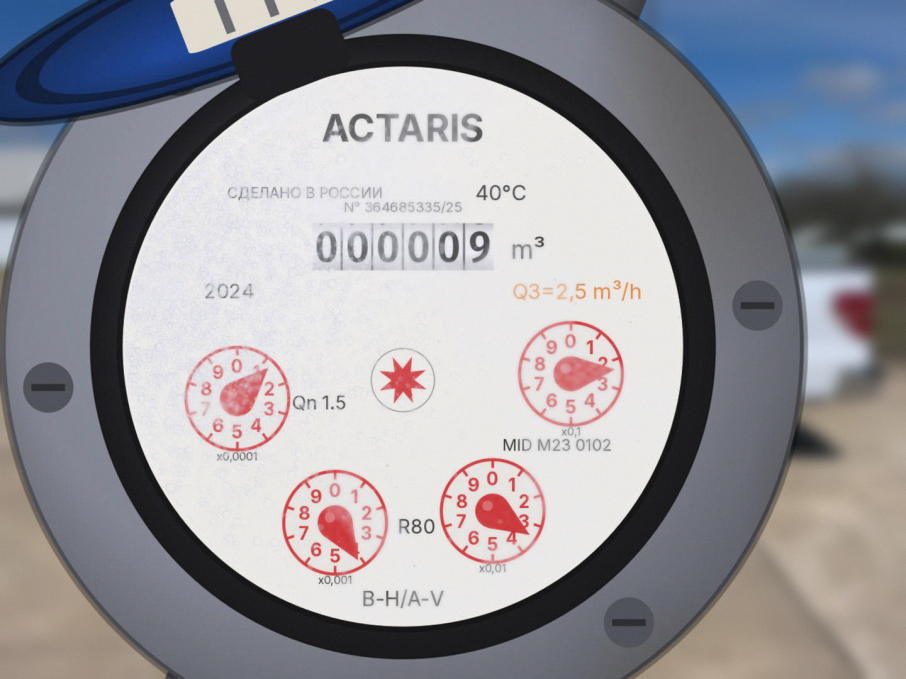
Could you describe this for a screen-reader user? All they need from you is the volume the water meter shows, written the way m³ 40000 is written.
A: m³ 9.2341
